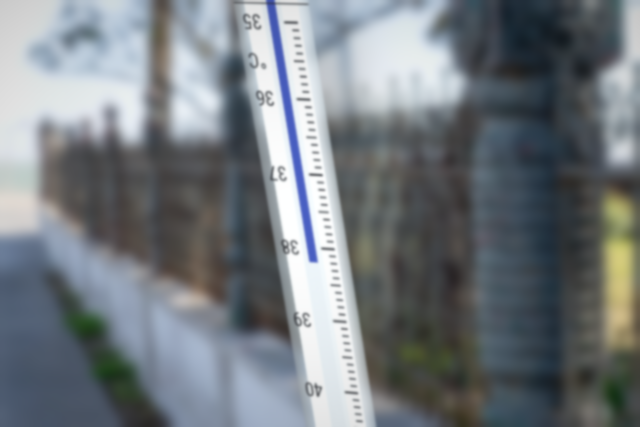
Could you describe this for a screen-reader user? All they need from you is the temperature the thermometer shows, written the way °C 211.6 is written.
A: °C 38.2
